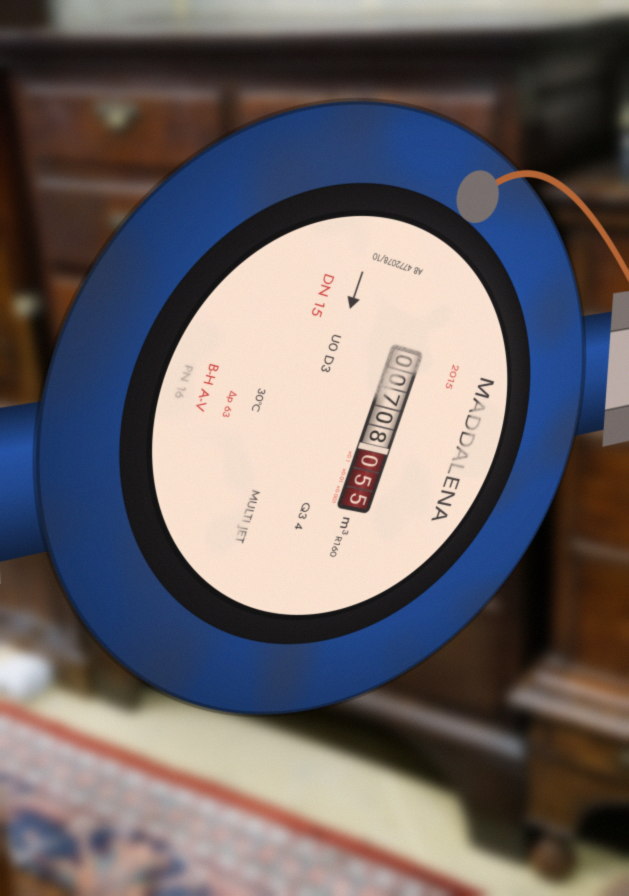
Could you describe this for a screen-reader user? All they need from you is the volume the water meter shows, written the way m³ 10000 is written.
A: m³ 708.055
